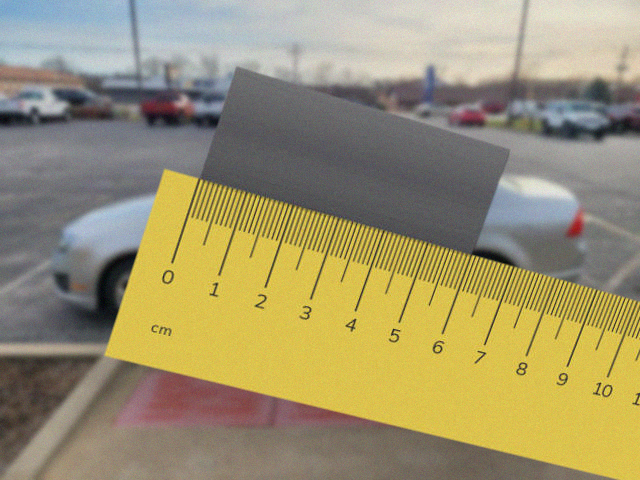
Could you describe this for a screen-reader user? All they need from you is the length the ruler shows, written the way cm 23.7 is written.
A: cm 6
